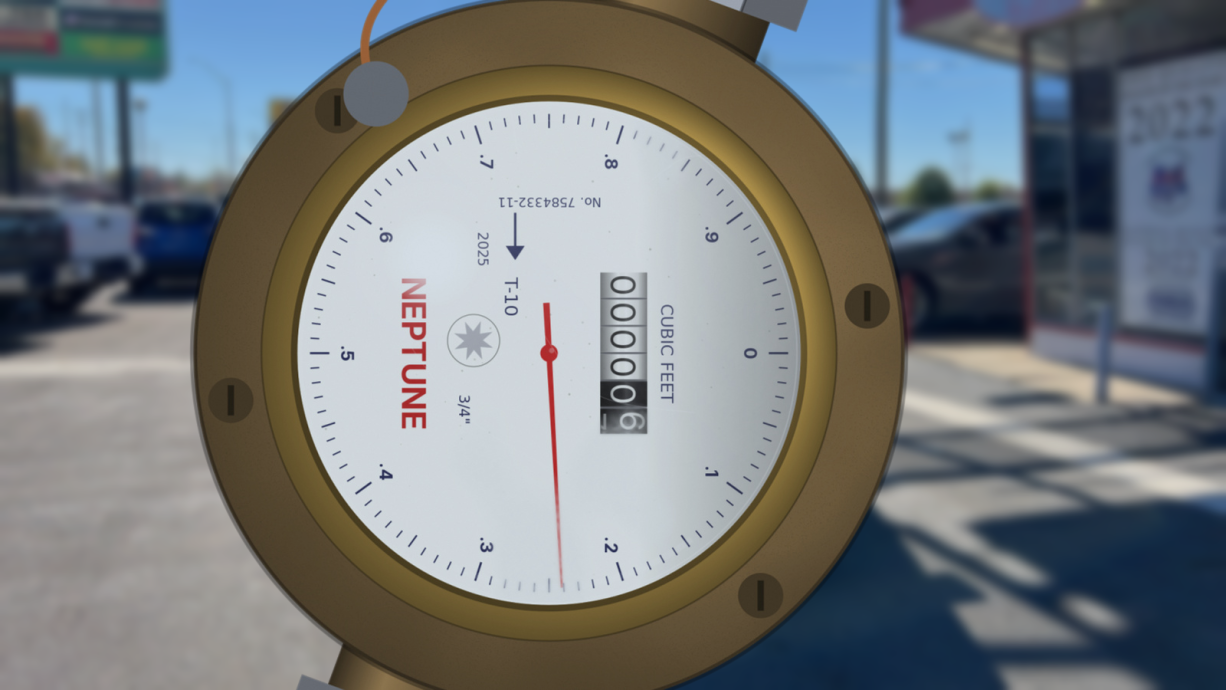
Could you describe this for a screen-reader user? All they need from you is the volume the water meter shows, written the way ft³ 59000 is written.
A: ft³ 6.24
